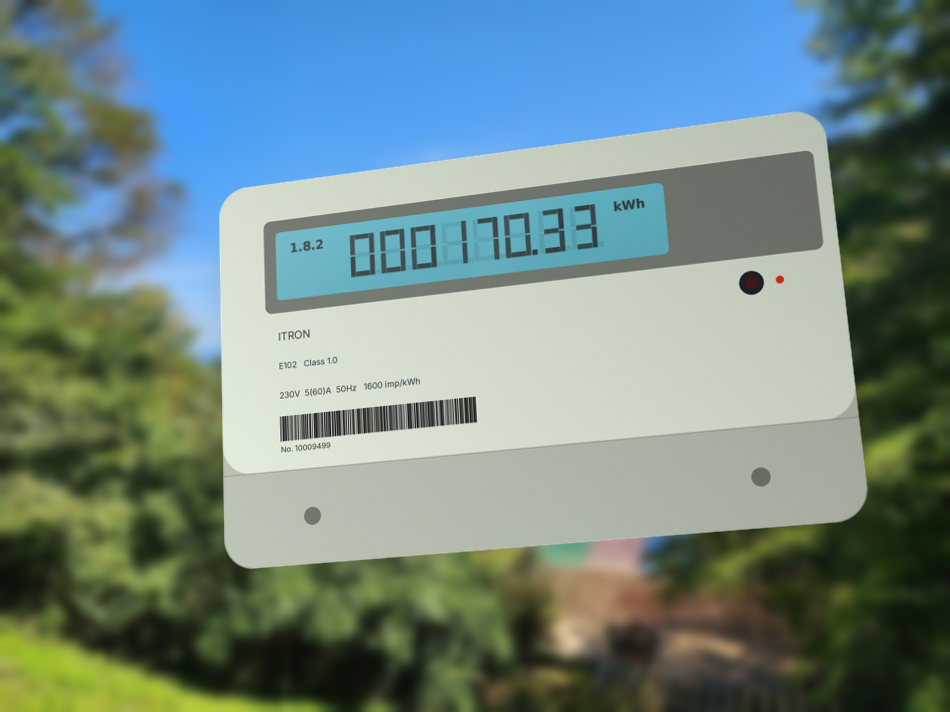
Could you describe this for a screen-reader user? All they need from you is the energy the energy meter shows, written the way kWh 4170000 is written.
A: kWh 170.33
